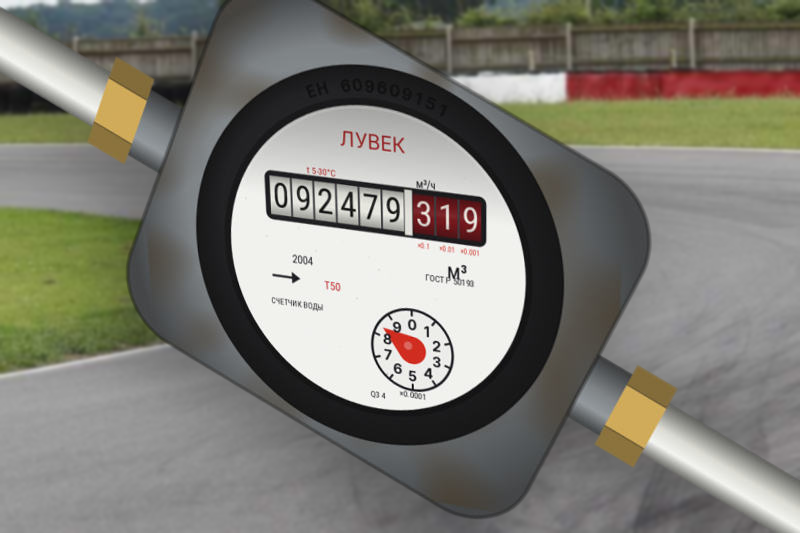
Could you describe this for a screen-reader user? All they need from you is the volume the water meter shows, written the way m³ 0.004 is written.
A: m³ 92479.3198
